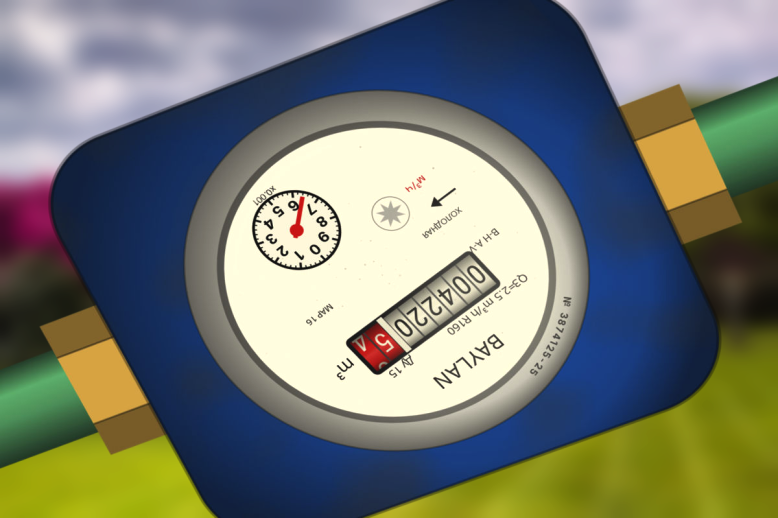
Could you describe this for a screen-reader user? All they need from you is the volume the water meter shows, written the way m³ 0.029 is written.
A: m³ 4220.536
